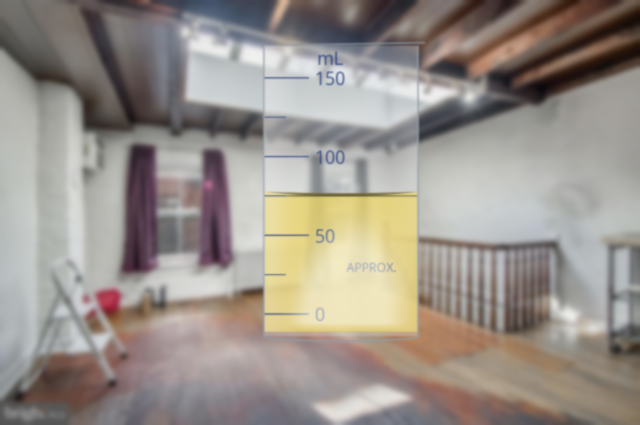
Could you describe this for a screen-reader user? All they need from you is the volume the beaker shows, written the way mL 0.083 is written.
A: mL 75
